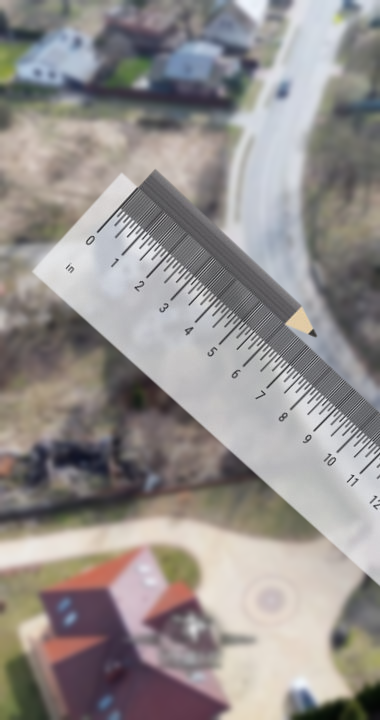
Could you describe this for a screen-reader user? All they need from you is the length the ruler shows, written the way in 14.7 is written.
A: in 7
